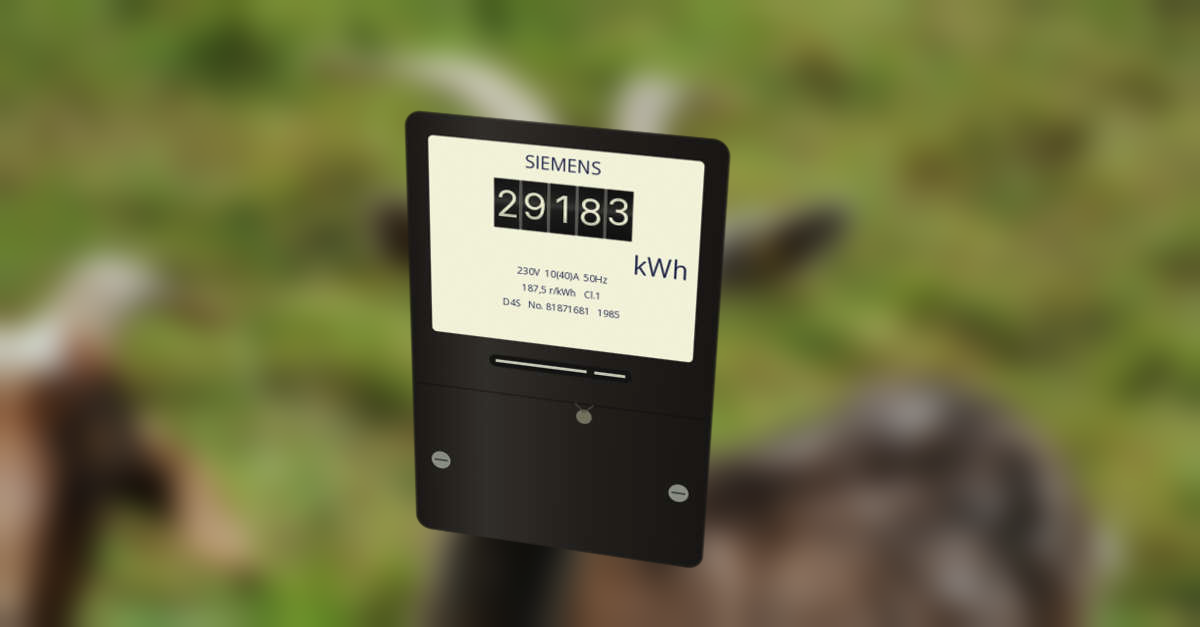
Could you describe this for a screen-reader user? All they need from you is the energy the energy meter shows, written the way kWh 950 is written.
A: kWh 29183
